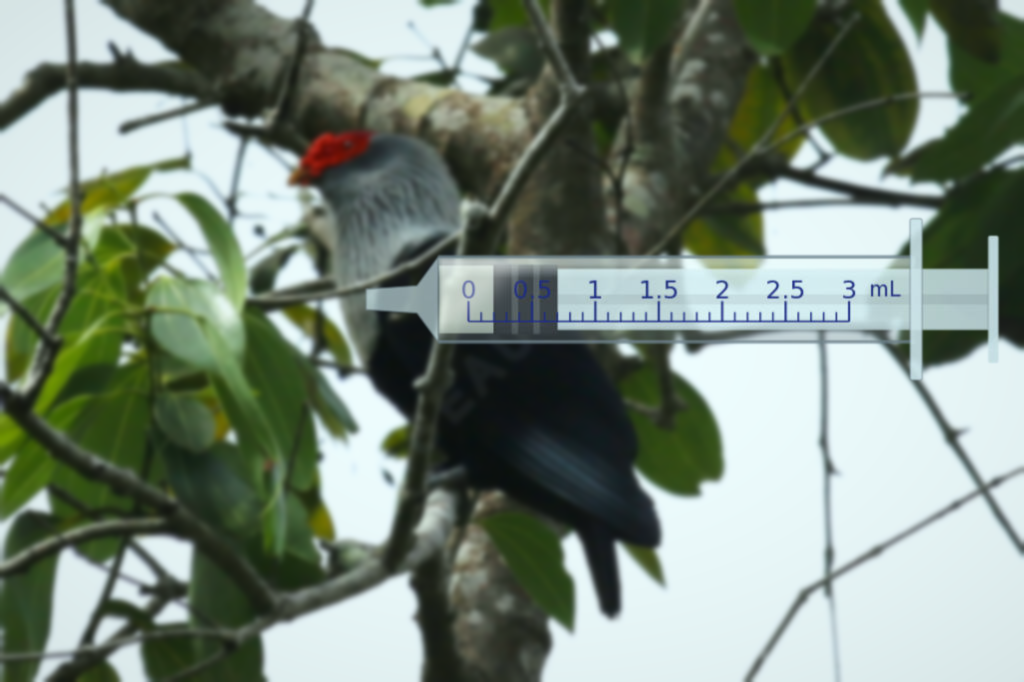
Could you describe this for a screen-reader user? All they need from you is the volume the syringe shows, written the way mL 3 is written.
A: mL 0.2
